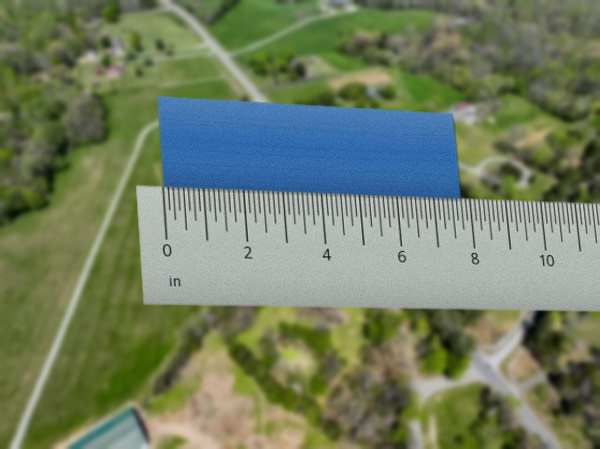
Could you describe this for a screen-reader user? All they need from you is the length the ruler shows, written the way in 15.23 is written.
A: in 7.75
